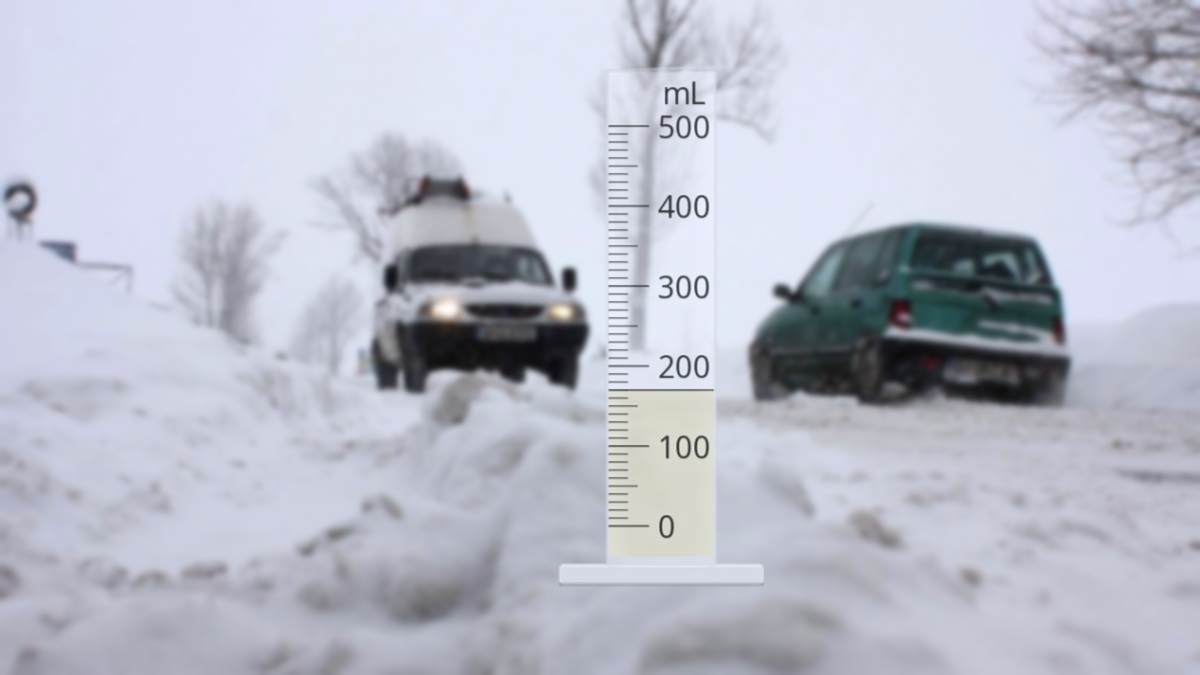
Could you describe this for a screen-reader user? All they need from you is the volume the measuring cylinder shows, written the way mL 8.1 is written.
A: mL 170
